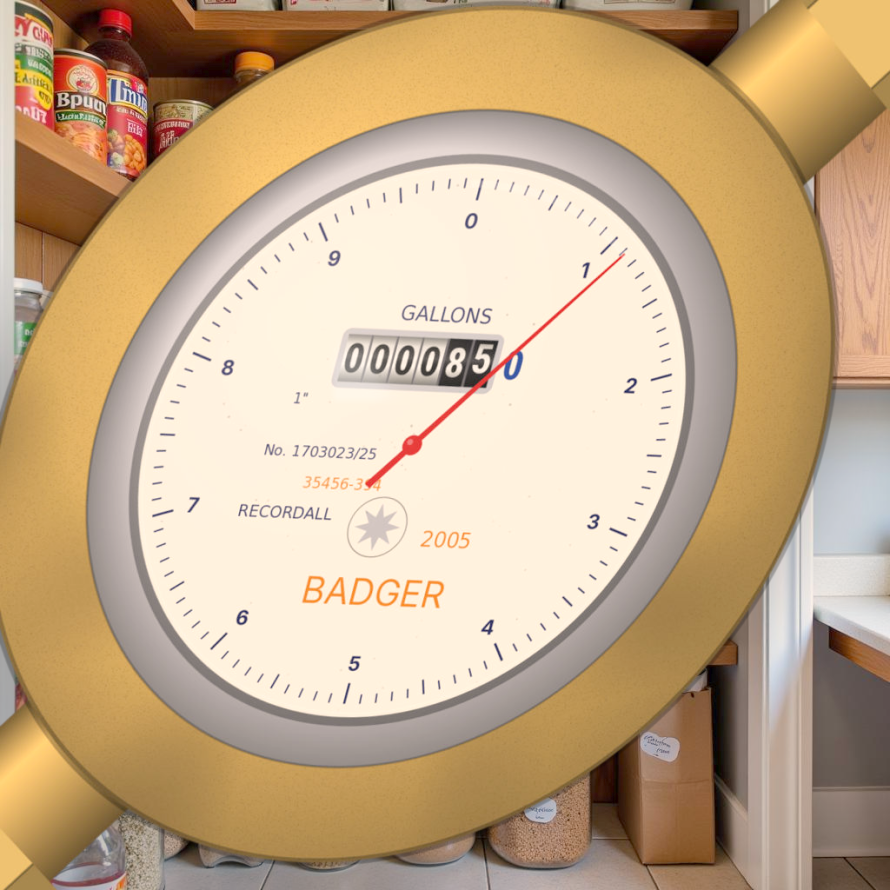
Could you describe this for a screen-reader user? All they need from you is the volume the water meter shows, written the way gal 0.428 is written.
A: gal 851.1
